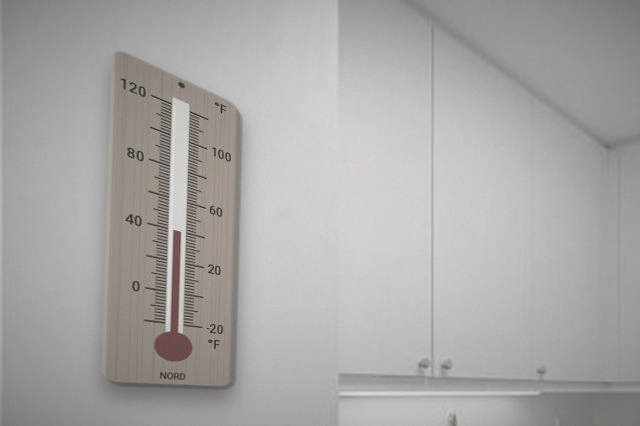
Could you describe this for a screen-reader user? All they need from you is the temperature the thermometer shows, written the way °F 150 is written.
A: °F 40
